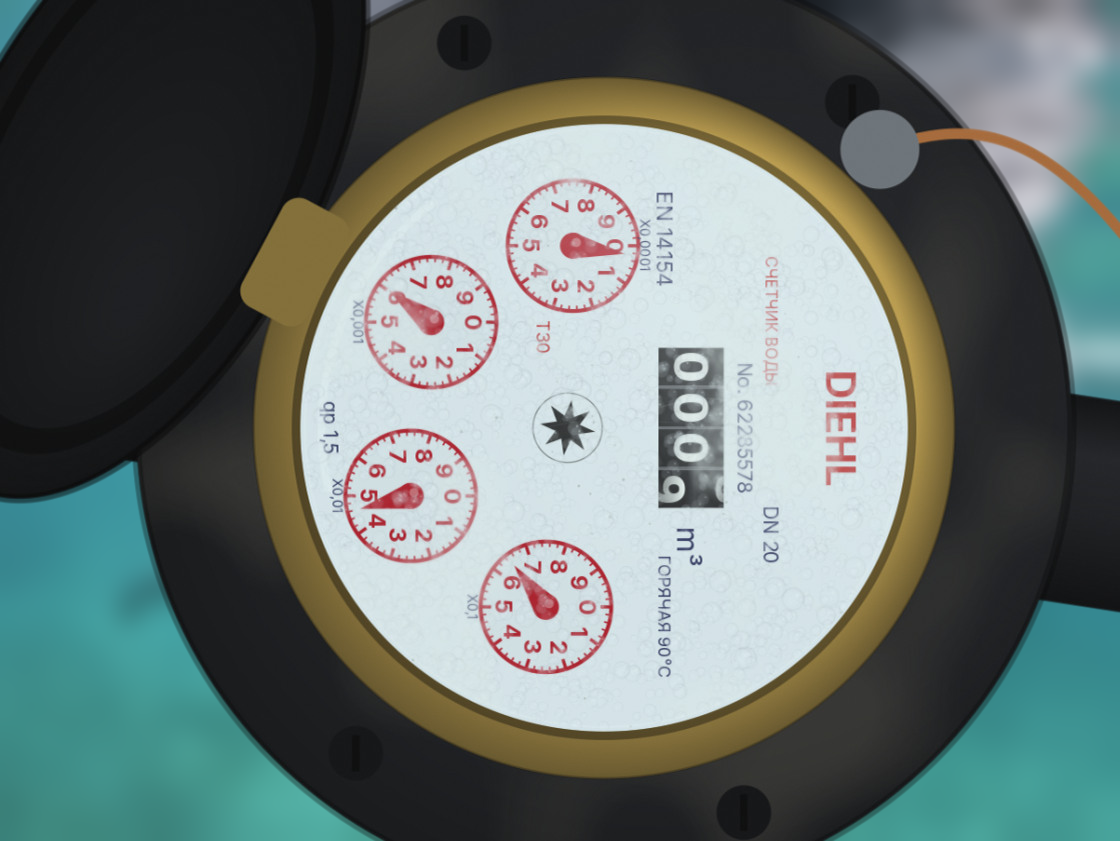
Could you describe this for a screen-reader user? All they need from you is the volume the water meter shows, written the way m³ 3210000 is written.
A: m³ 8.6460
